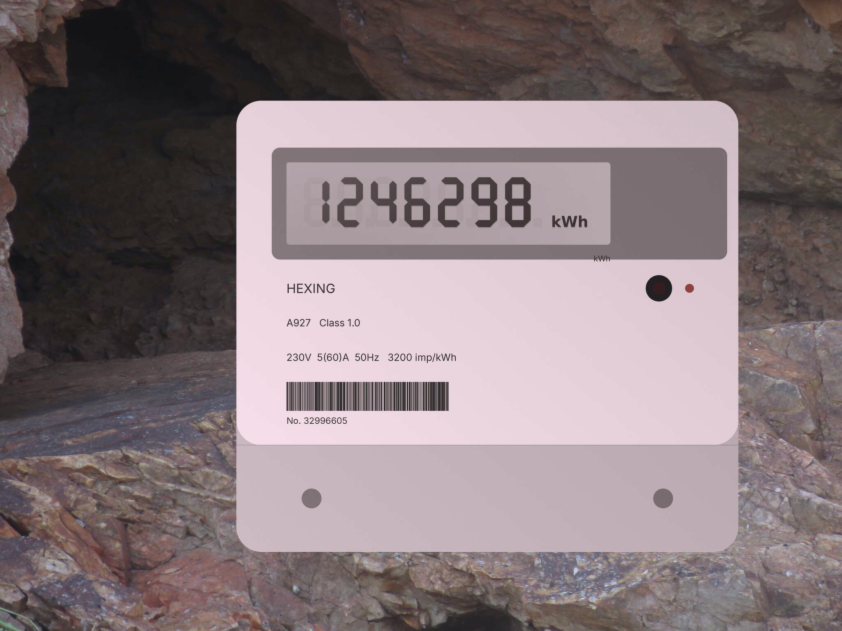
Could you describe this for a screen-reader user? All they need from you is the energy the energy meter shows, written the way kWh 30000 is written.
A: kWh 1246298
